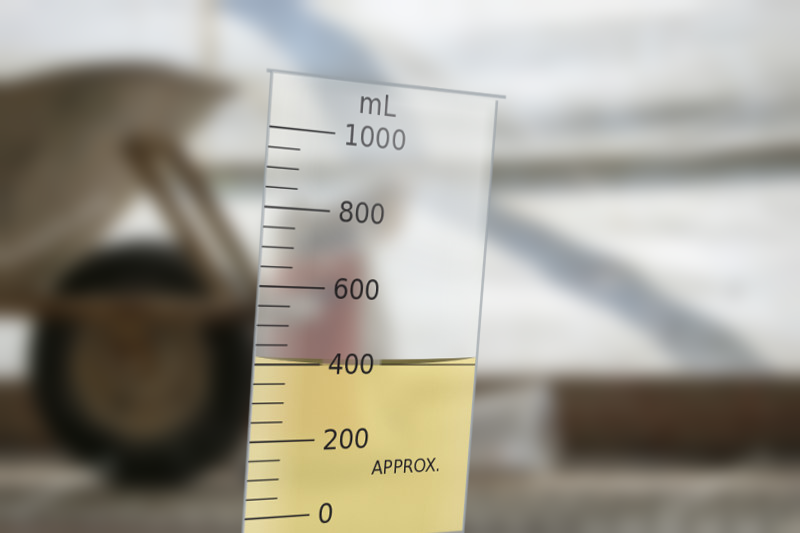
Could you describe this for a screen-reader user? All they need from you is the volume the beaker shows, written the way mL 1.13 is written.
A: mL 400
